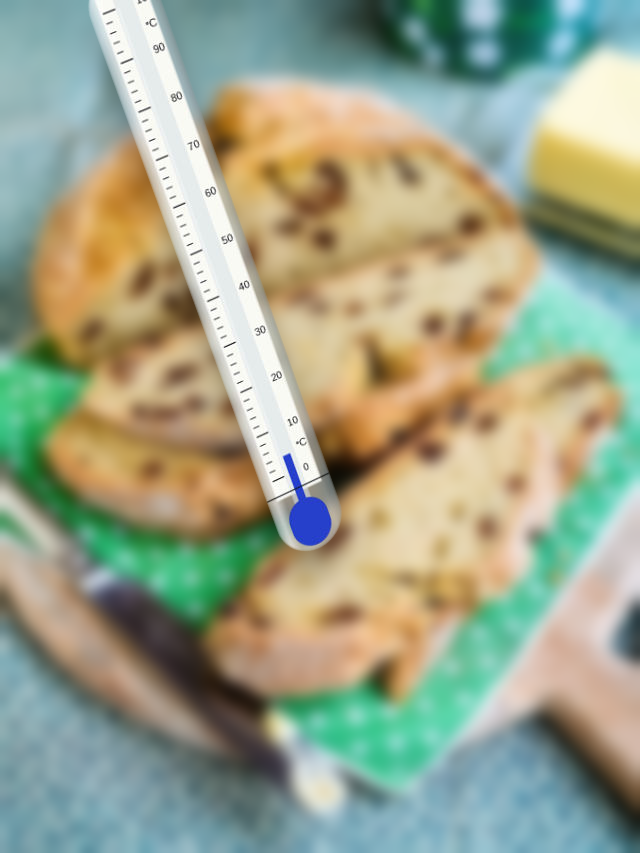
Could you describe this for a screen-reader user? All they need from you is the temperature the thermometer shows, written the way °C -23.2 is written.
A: °C 4
